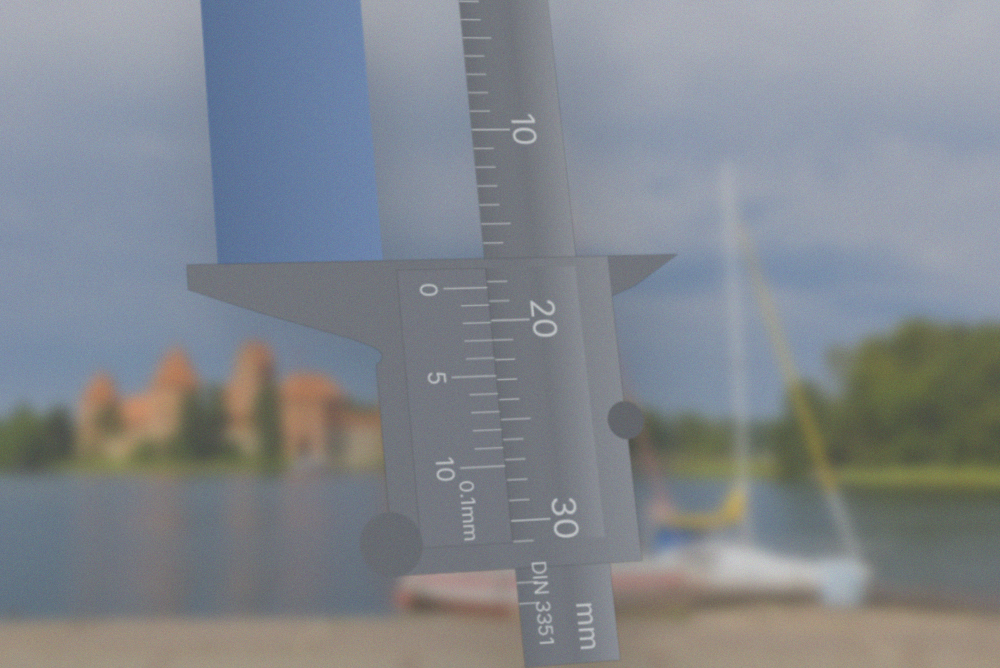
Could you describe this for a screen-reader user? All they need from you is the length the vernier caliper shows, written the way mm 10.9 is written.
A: mm 18.3
